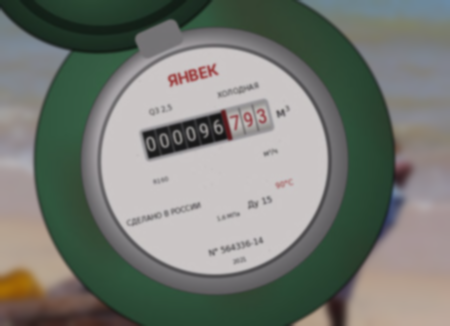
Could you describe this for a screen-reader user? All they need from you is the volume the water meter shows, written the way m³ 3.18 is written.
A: m³ 96.793
